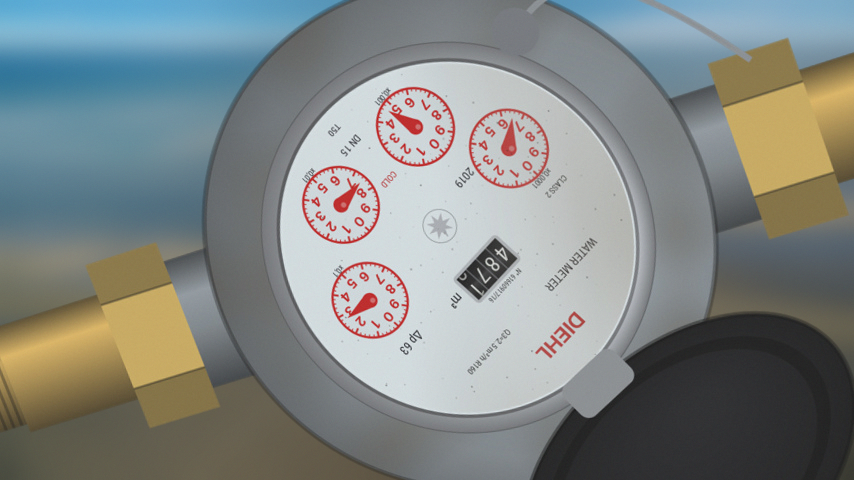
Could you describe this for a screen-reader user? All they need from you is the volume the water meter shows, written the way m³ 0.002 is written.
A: m³ 4871.2746
